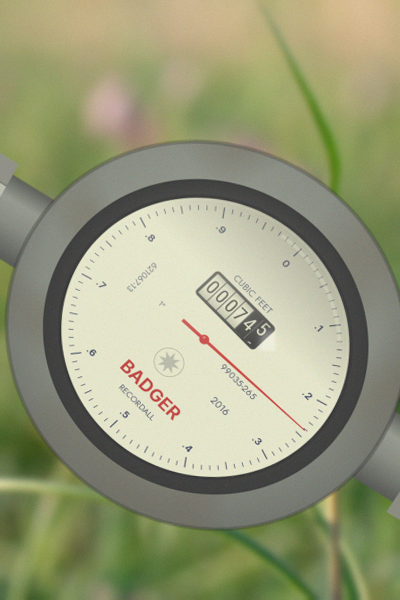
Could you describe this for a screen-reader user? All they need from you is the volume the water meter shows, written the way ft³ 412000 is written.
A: ft³ 745.24
